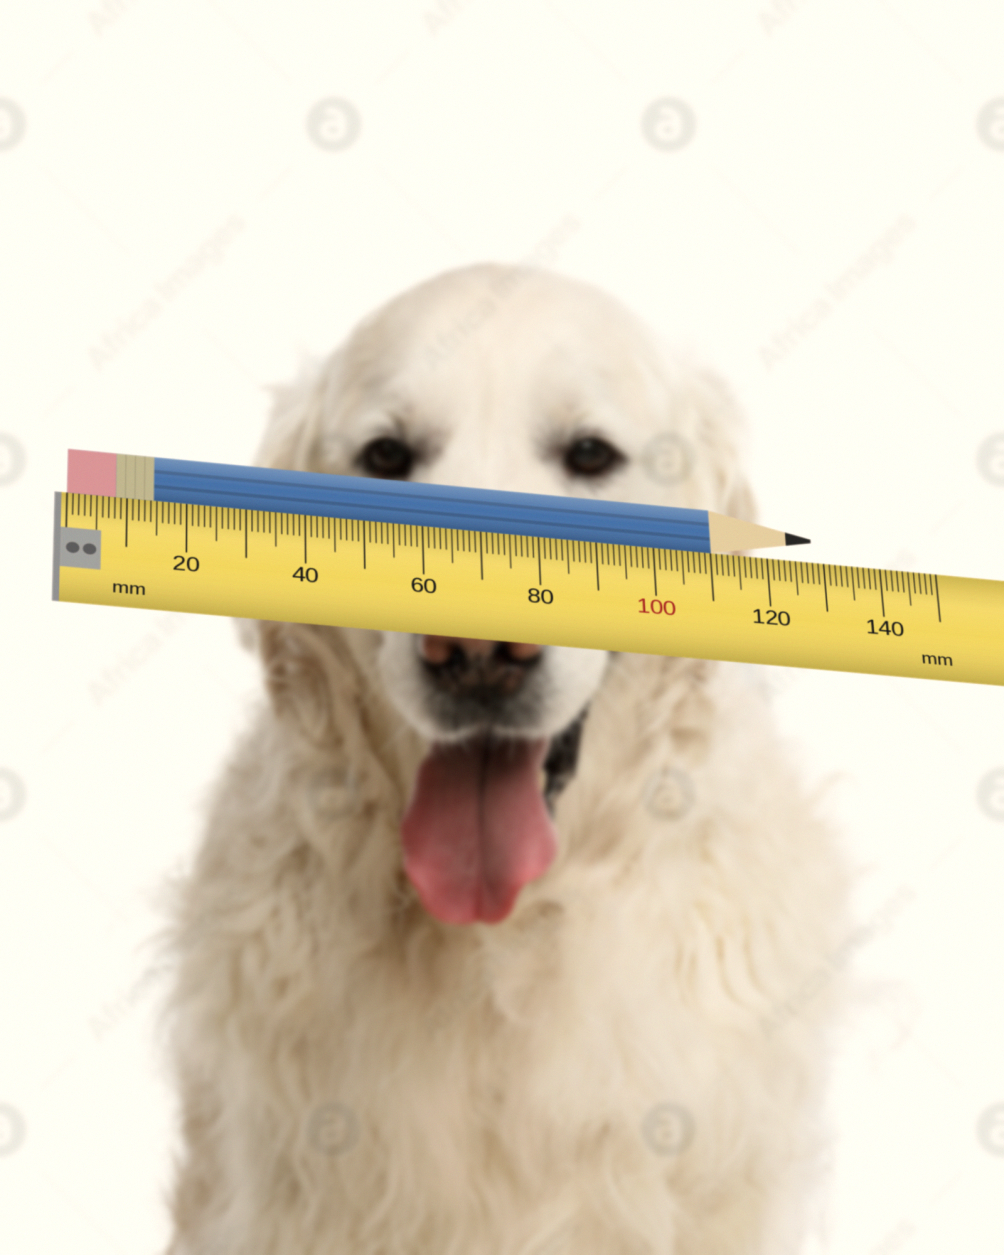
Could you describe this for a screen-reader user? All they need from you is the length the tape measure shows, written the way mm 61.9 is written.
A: mm 128
